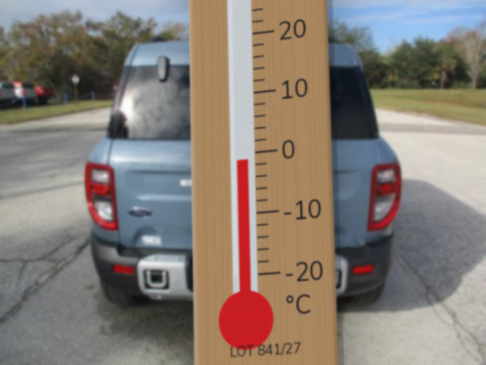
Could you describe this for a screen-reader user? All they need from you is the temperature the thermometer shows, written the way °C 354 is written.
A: °C -1
